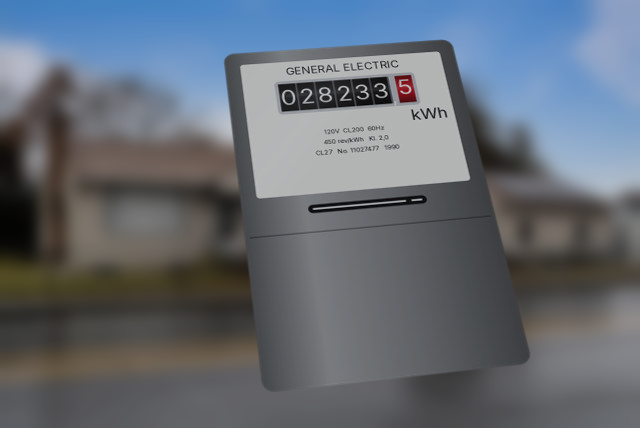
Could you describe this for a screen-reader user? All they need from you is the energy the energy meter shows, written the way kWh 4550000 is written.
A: kWh 28233.5
